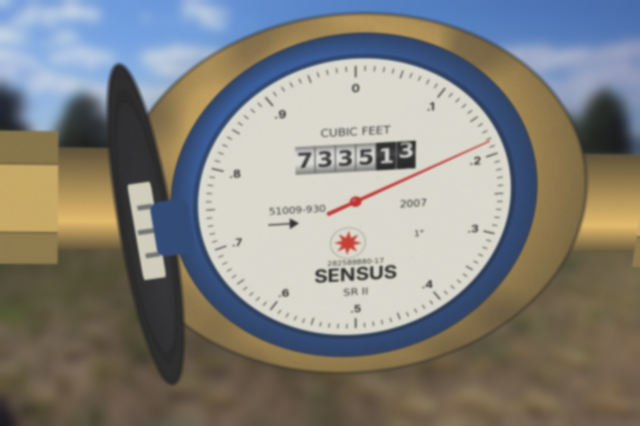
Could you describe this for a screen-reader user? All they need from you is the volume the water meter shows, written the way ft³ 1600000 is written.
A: ft³ 733513.18
